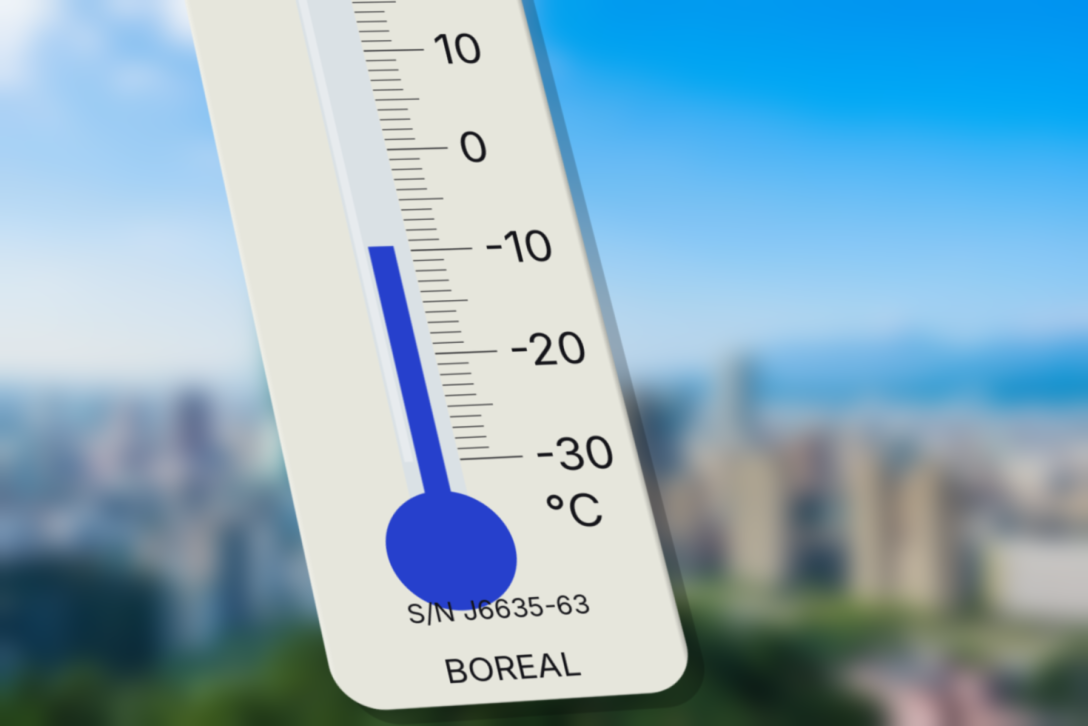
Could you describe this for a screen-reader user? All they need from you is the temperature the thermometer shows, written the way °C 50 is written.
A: °C -9.5
